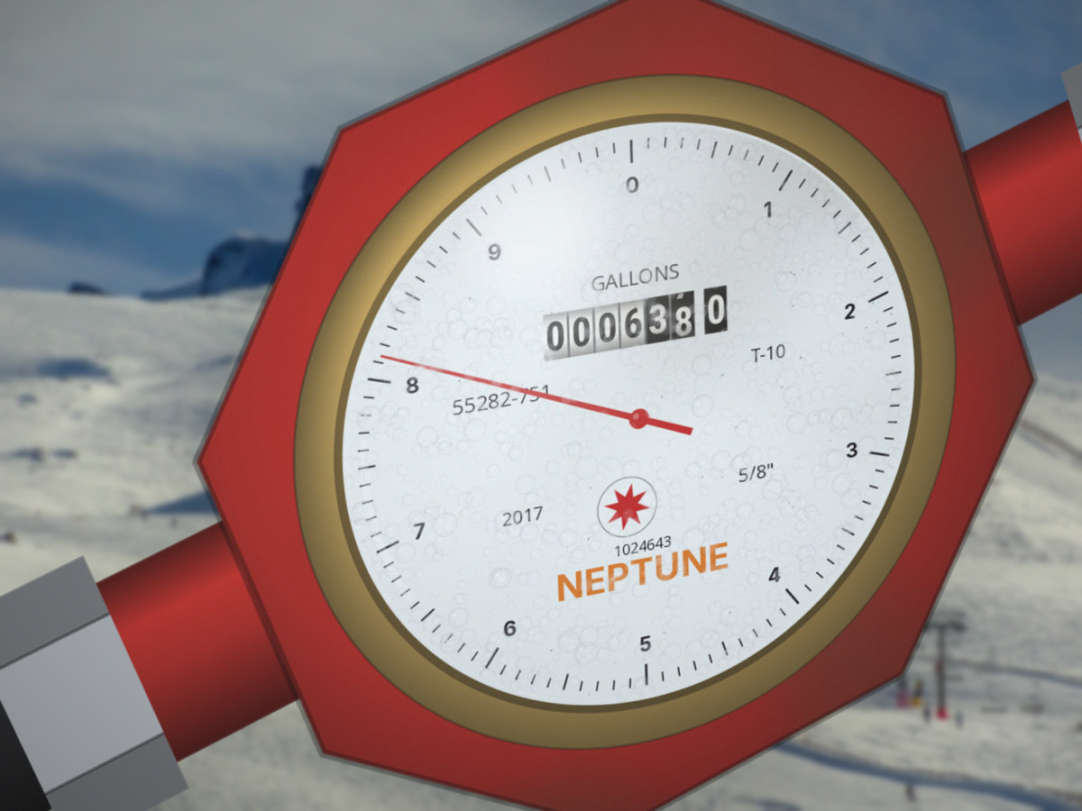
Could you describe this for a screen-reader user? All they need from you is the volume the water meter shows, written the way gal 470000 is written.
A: gal 6378.1
